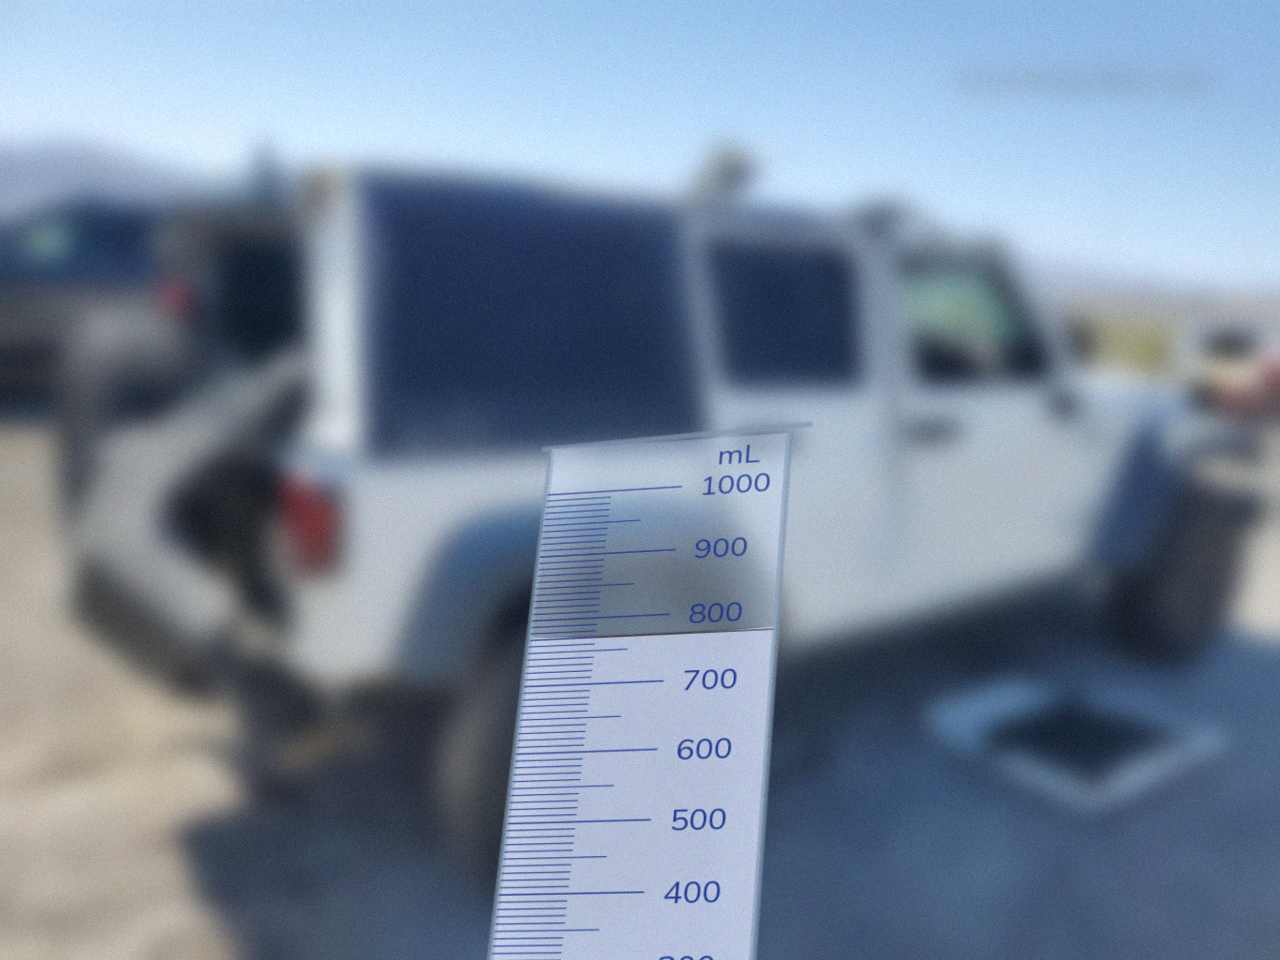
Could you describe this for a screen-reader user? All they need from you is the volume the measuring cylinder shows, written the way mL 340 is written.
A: mL 770
